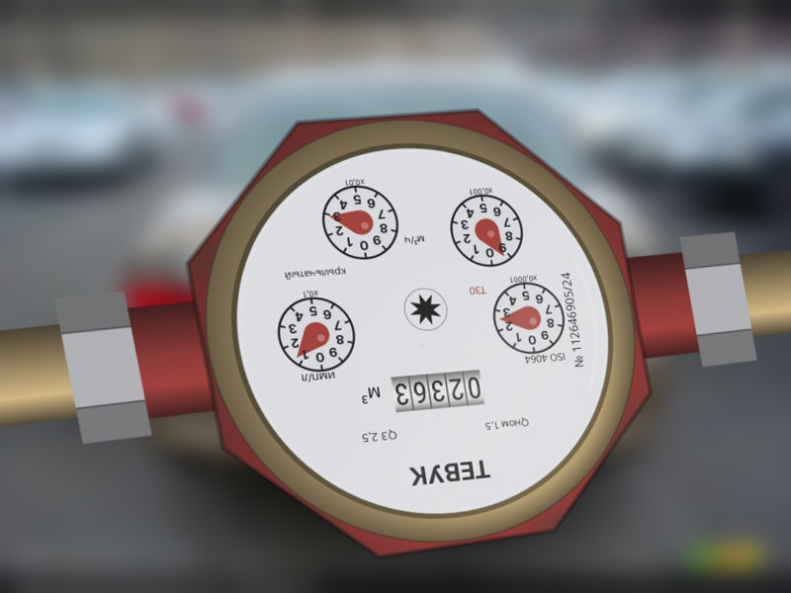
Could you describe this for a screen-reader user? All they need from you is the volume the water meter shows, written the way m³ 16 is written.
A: m³ 2363.1292
